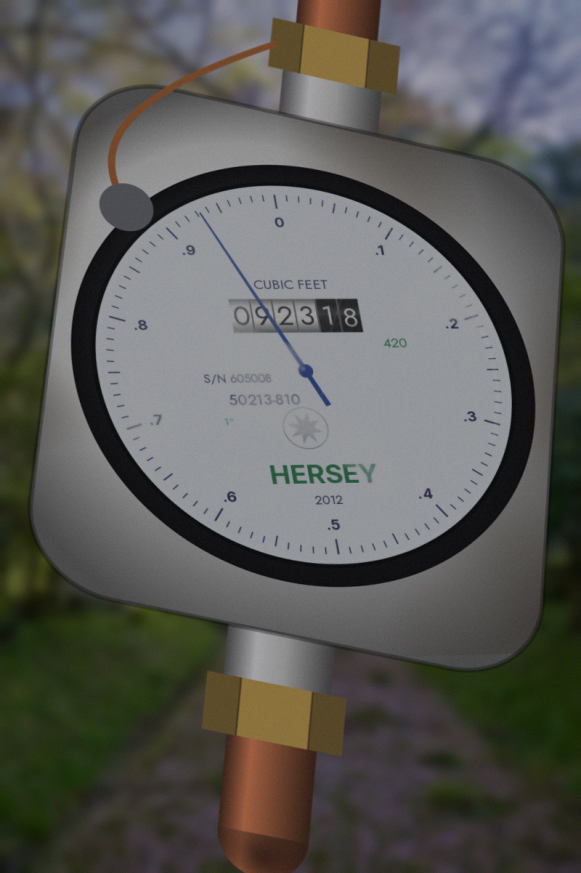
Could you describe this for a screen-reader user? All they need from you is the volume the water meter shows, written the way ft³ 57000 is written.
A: ft³ 92317.93
